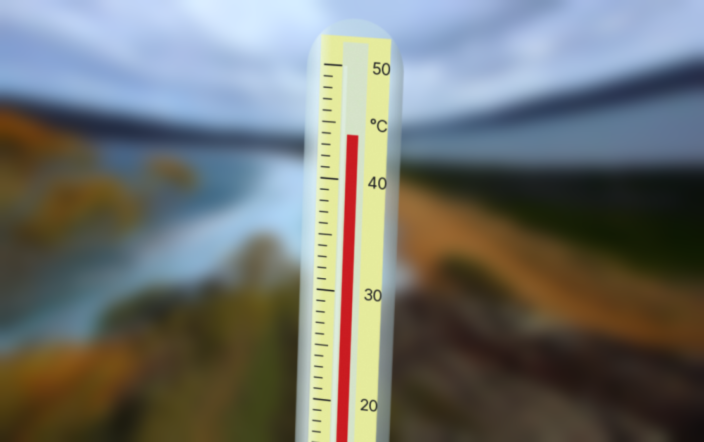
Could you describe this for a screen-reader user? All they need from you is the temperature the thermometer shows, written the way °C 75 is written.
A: °C 44
